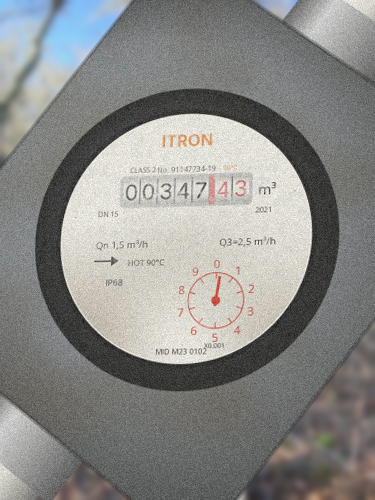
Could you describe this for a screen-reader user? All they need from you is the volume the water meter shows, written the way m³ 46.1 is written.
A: m³ 347.430
